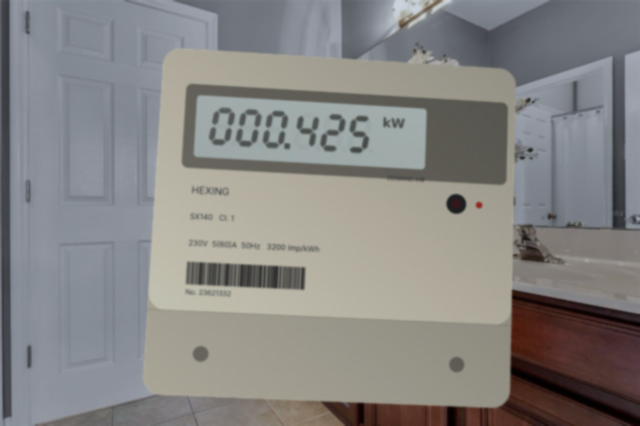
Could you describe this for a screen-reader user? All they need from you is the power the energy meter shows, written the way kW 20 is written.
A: kW 0.425
